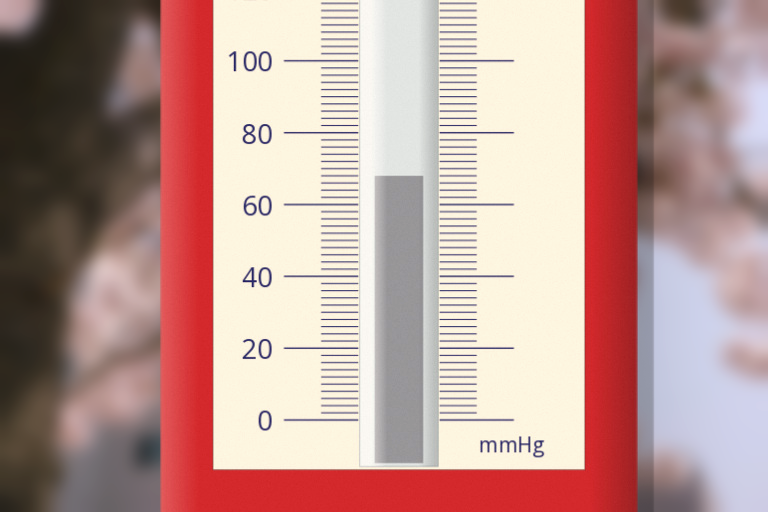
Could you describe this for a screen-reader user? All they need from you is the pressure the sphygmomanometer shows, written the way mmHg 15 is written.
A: mmHg 68
